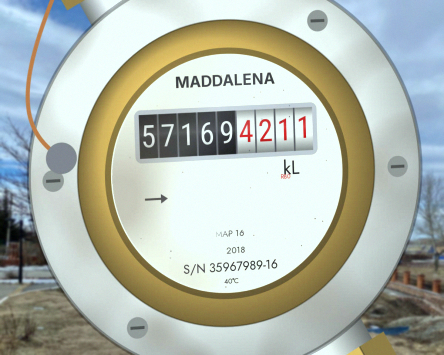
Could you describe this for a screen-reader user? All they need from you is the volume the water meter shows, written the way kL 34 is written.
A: kL 57169.4211
